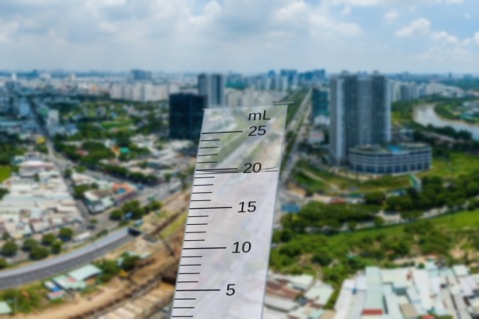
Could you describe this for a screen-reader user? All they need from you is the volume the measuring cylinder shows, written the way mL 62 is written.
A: mL 19.5
